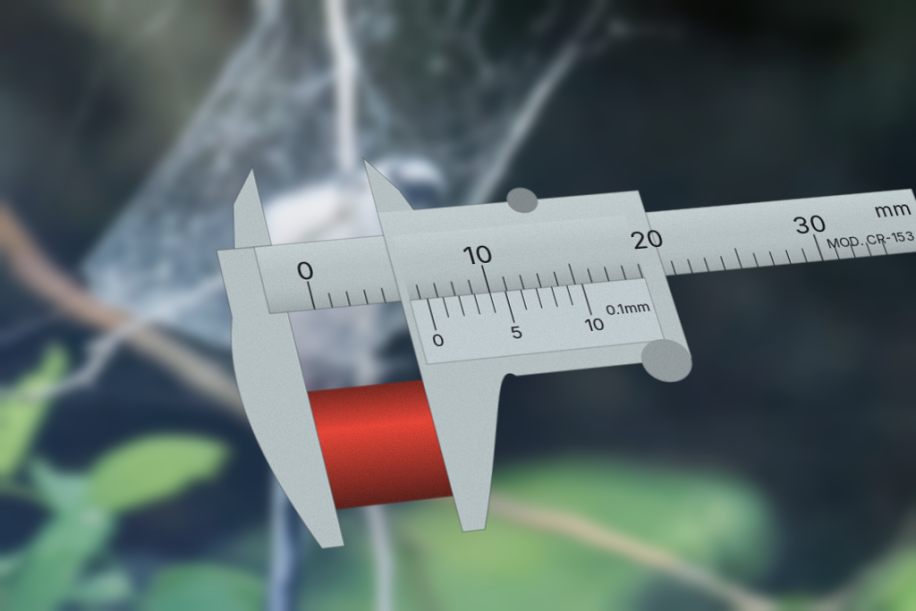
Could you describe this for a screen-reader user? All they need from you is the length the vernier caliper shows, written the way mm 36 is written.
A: mm 6.4
